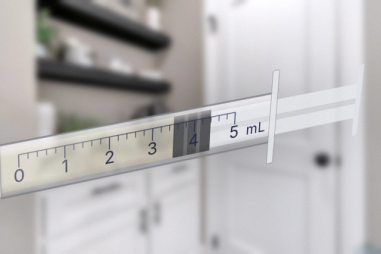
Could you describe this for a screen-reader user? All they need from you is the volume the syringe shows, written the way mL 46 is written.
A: mL 3.5
